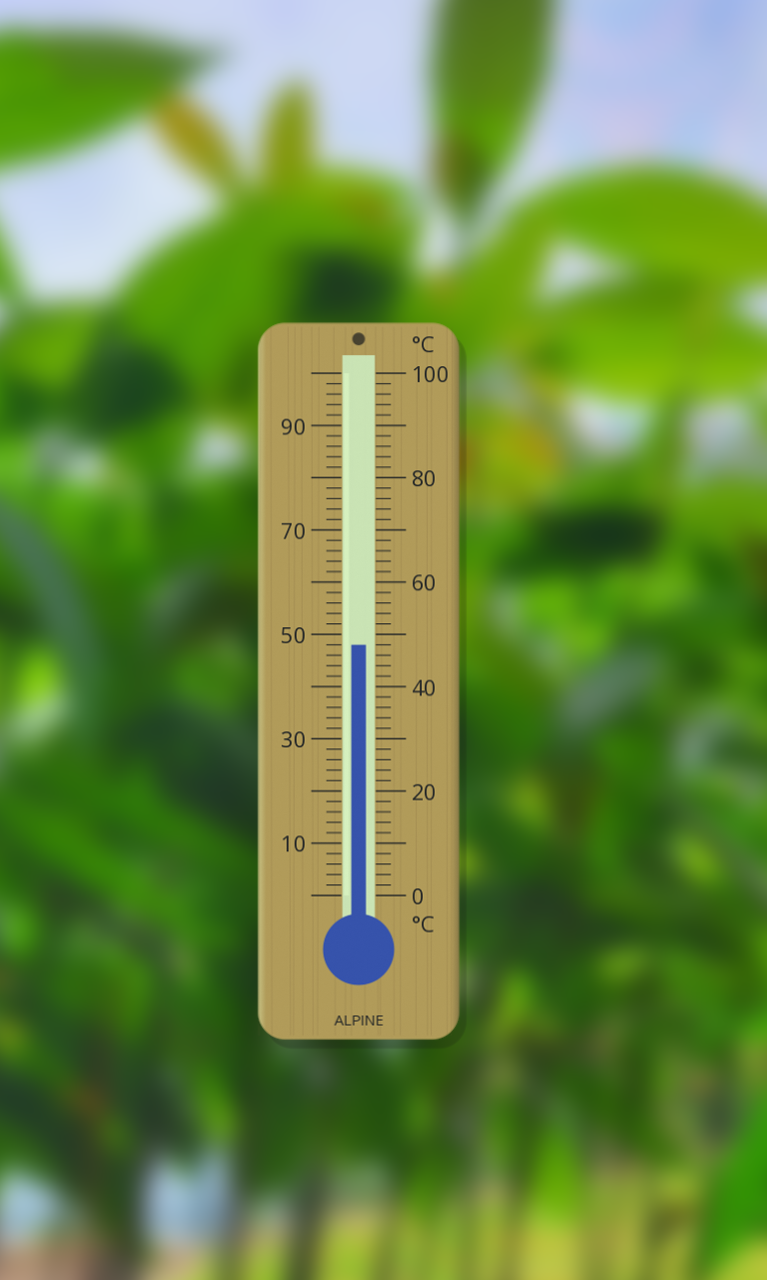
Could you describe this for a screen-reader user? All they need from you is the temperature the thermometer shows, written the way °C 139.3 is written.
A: °C 48
